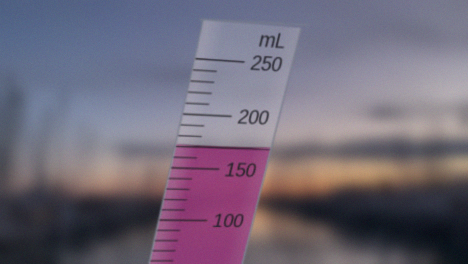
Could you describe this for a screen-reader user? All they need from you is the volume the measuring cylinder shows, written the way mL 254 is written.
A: mL 170
